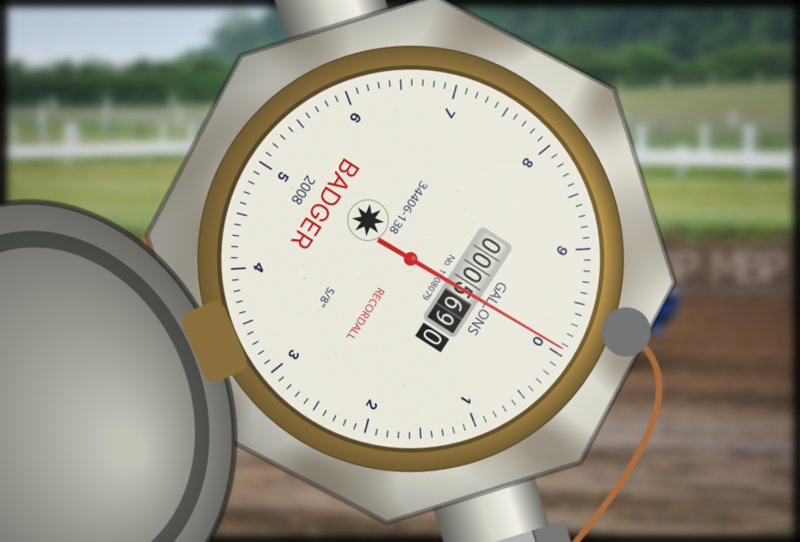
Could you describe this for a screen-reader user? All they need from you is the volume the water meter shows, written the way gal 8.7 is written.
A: gal 5689.9
